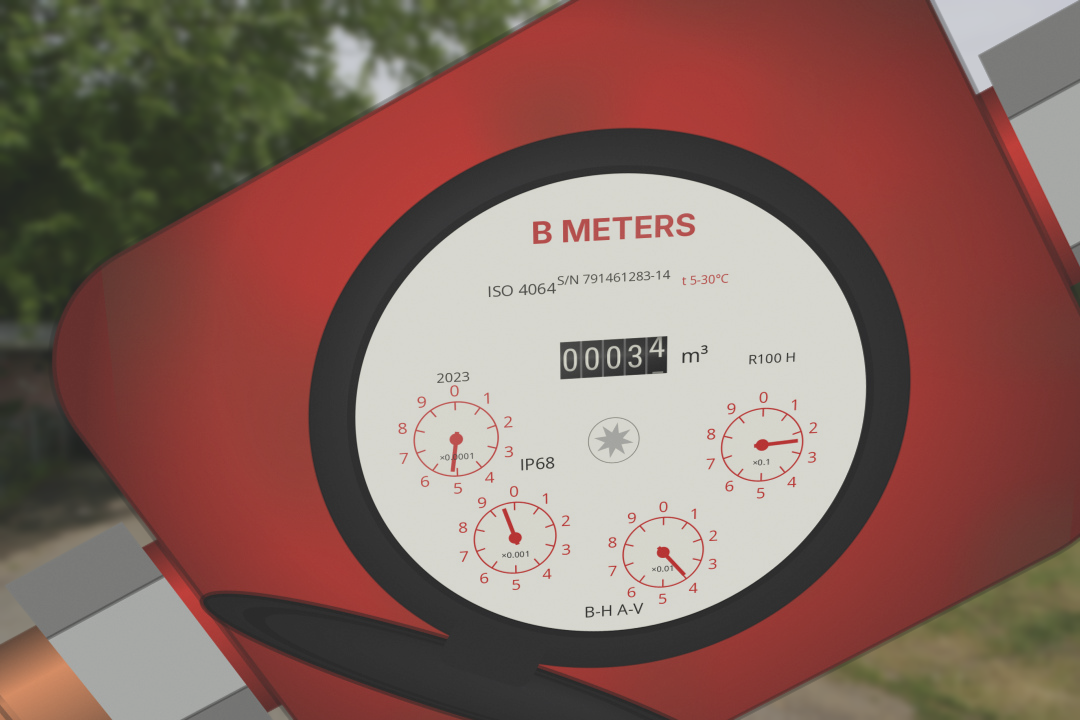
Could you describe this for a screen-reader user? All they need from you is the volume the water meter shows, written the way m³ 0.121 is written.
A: m³ 34.2395
